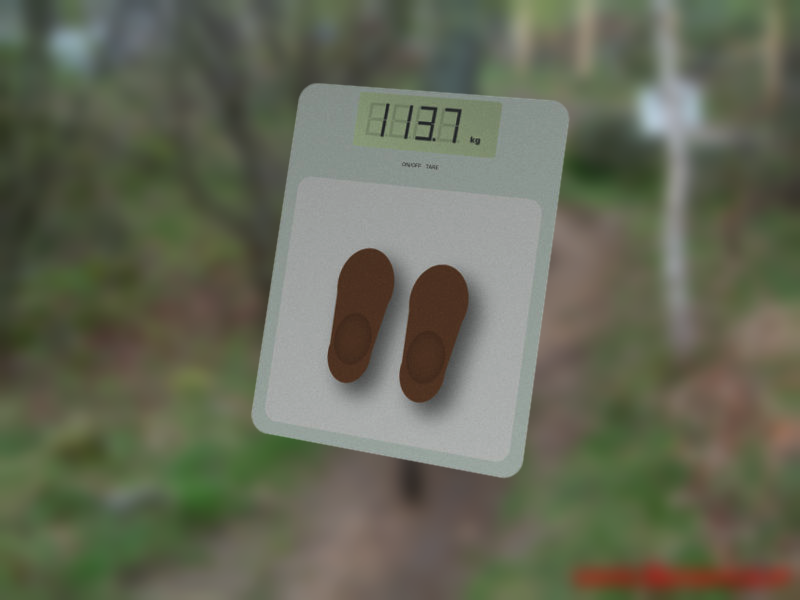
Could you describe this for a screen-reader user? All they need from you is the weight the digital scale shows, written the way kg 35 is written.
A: kg 113.7
